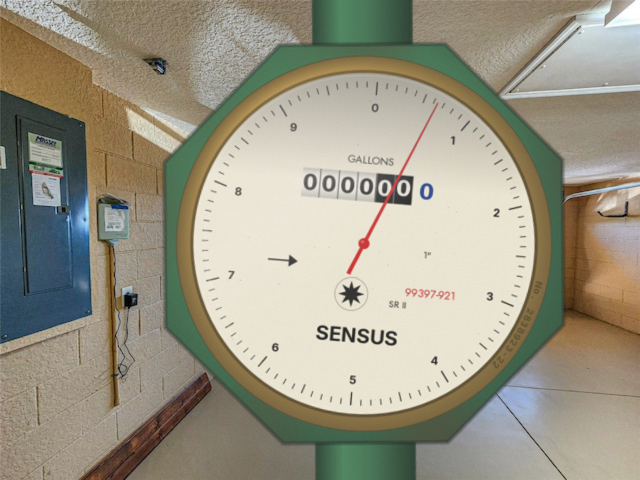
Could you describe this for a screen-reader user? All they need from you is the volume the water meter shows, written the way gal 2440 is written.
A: gal 0.6
